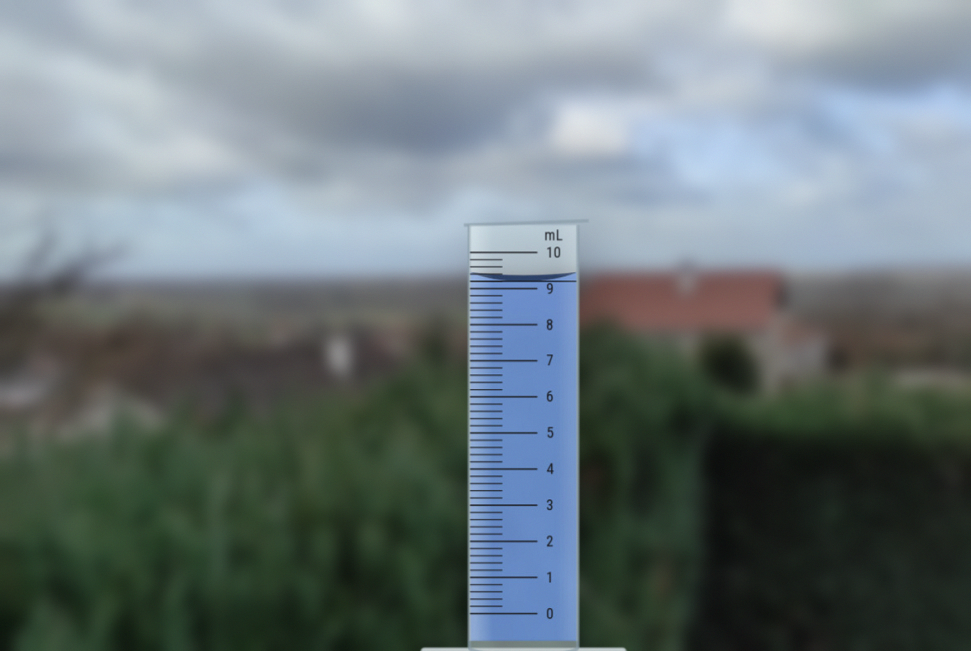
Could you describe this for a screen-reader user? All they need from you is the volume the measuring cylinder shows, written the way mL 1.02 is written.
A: mL 9.2
